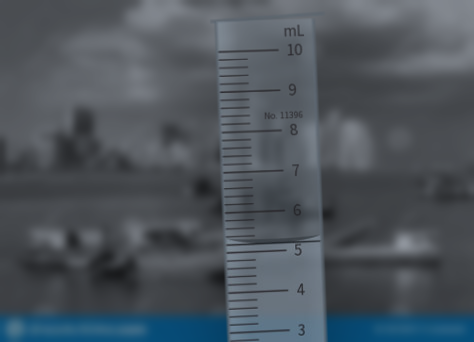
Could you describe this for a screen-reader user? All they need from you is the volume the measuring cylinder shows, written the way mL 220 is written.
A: mL 5.2
